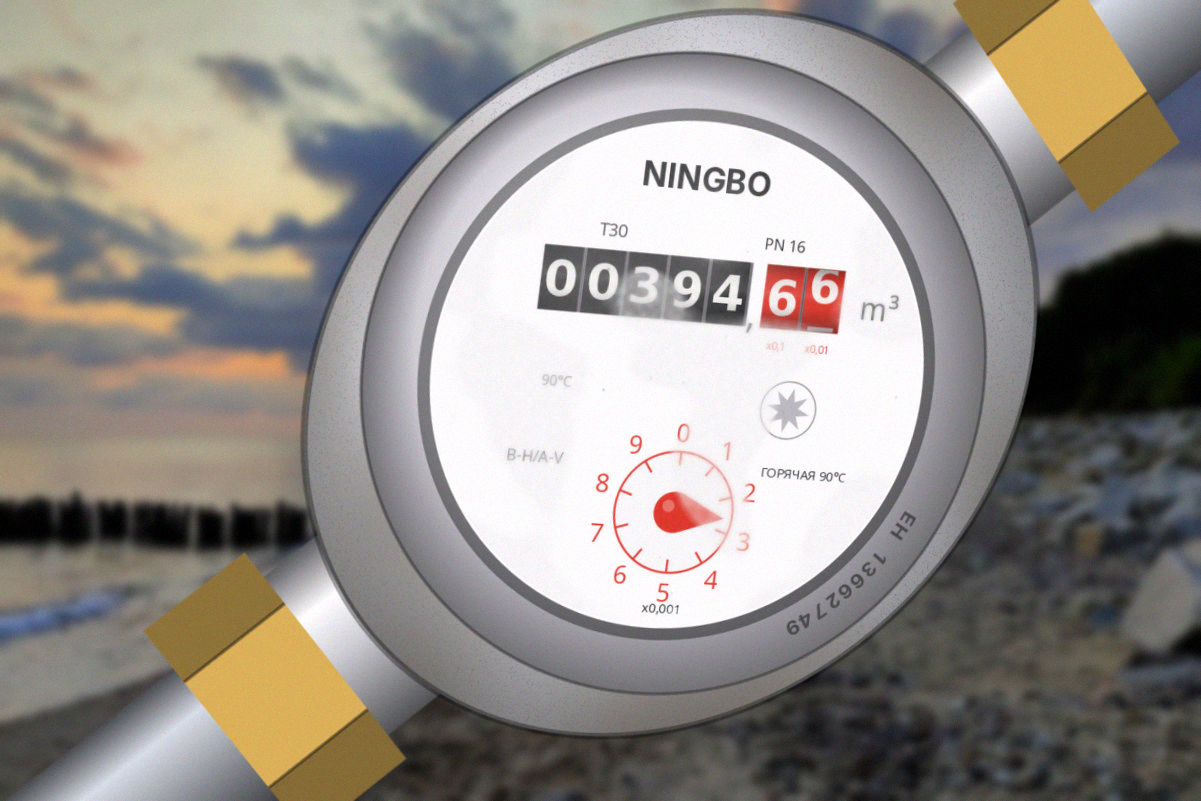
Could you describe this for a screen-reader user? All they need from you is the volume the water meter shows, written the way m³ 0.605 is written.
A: m³ 394.662
